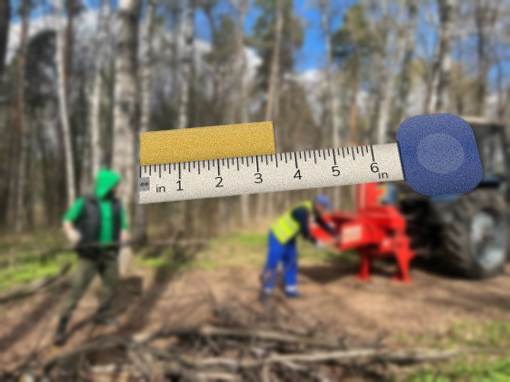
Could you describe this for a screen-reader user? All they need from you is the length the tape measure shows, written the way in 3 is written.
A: in 3.5
